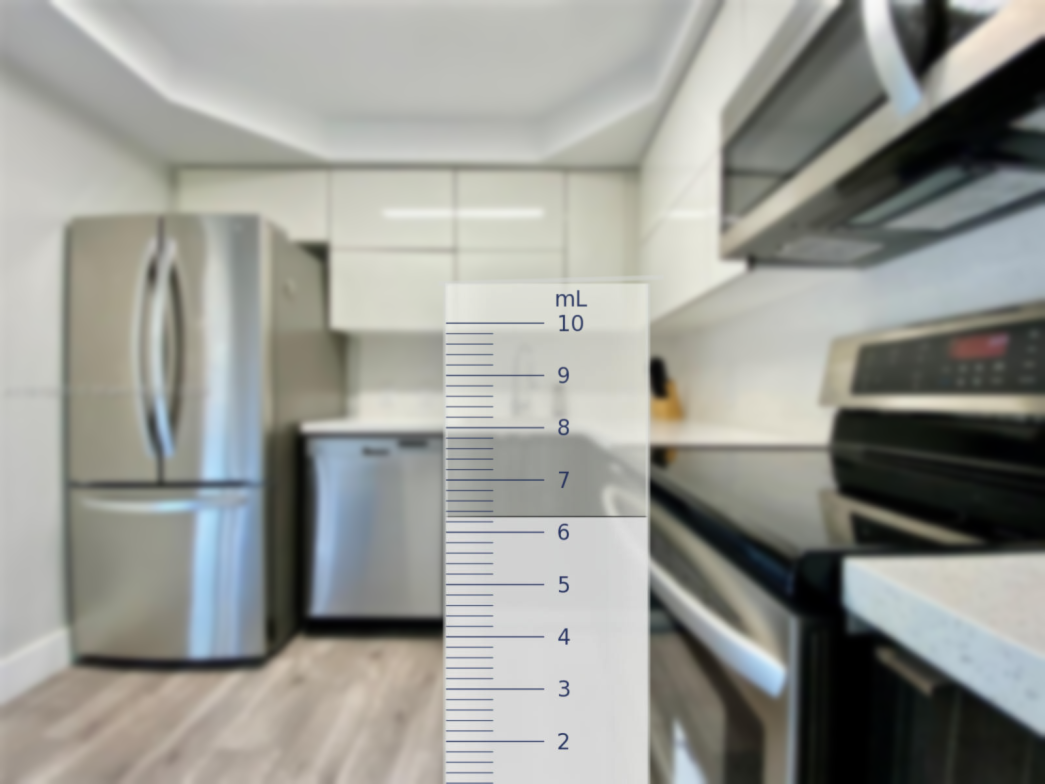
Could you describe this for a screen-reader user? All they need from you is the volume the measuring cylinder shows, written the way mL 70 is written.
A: mL 6.3
